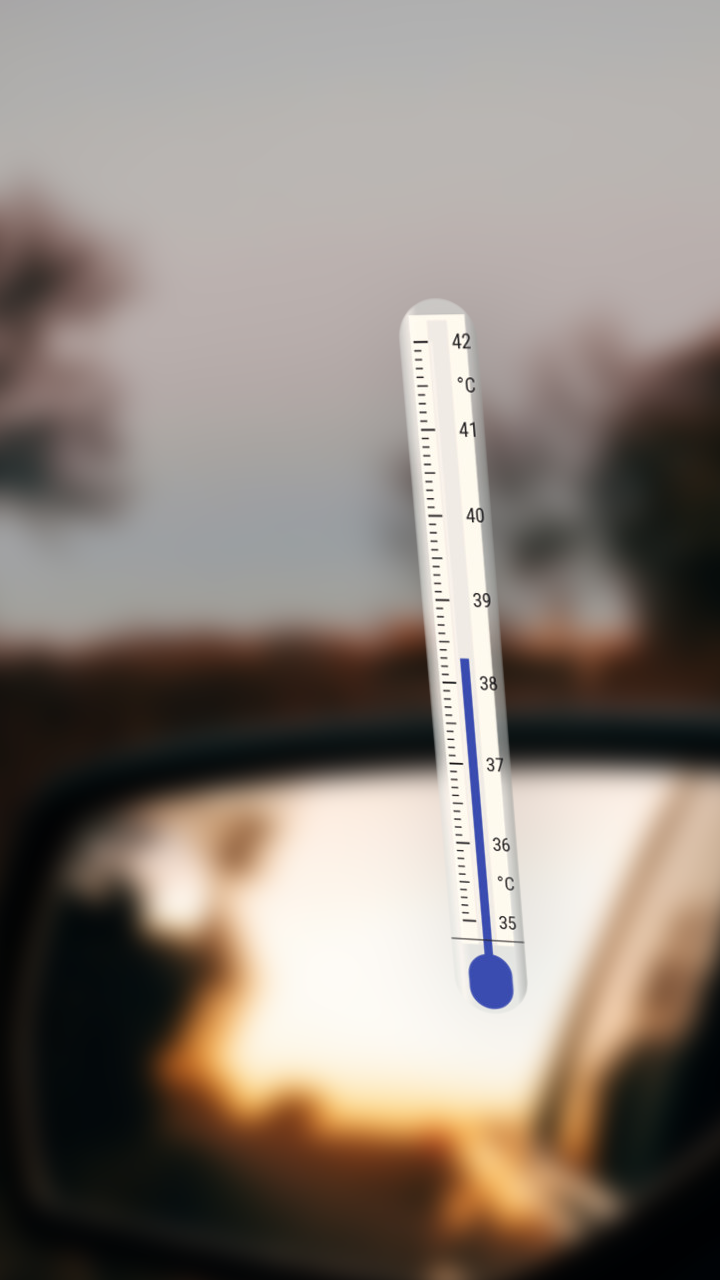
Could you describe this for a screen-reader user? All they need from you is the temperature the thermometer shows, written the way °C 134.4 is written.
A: °C 38.3
